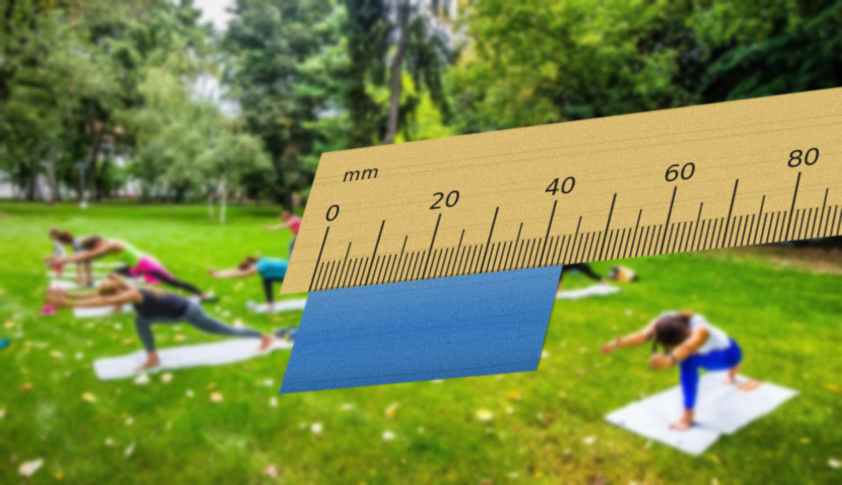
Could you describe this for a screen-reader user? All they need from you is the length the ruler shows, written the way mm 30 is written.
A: mm 44
